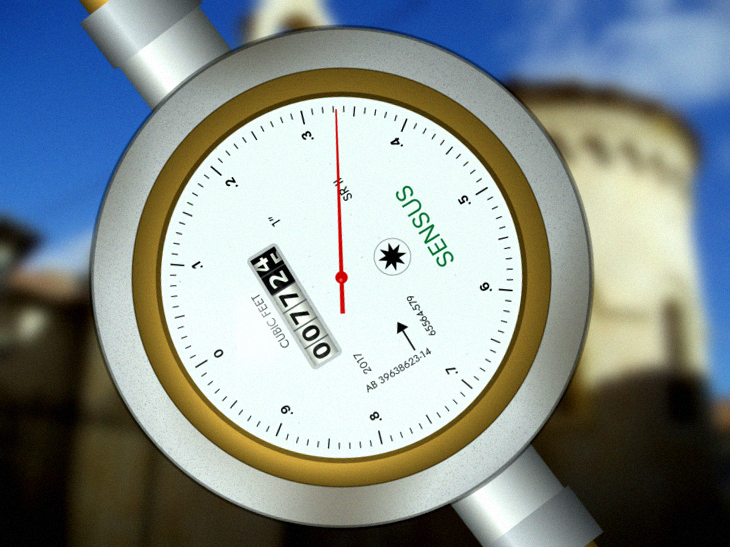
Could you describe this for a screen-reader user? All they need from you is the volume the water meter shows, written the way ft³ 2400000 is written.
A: ft³ 7724.33
